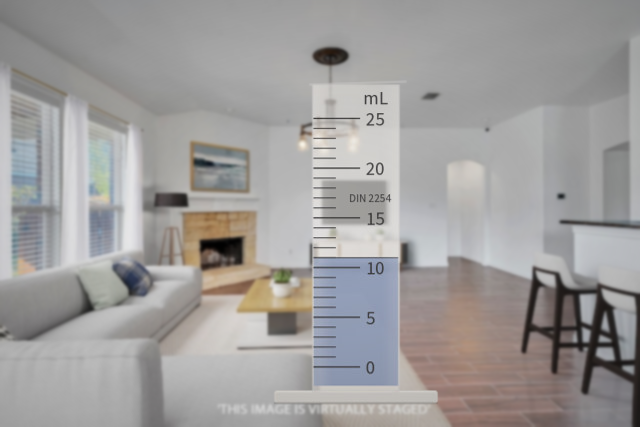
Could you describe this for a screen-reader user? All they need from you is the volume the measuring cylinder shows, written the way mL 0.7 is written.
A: mL 11
